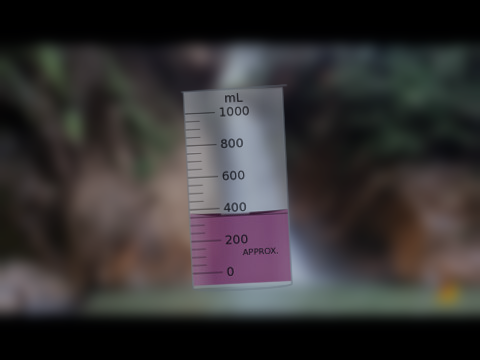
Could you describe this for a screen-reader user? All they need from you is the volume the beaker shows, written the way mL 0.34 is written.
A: mL 350
